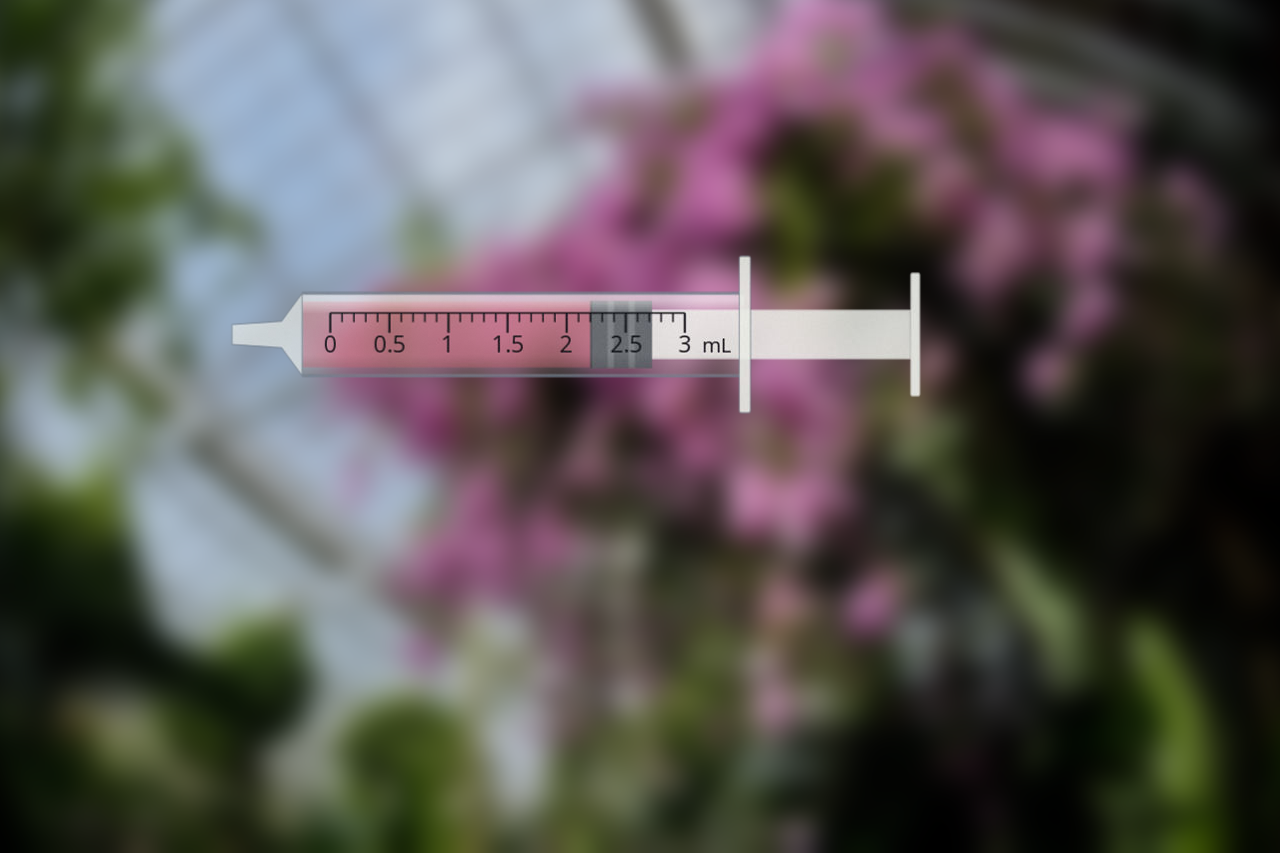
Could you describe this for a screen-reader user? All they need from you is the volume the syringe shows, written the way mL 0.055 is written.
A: mL 2.2
